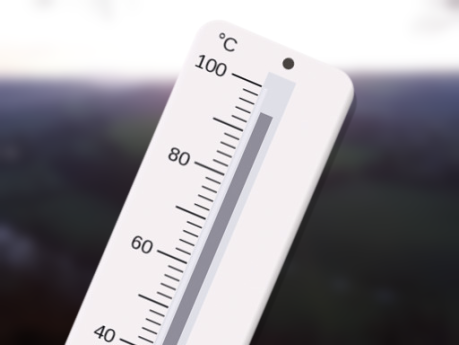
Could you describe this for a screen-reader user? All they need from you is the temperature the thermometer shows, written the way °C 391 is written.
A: °C 95
